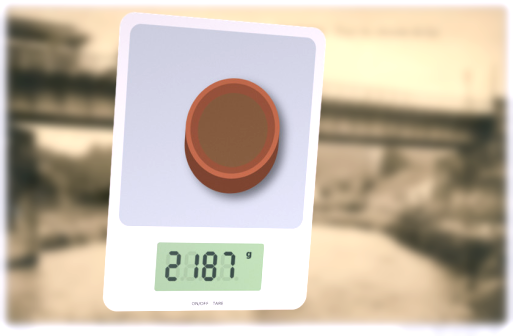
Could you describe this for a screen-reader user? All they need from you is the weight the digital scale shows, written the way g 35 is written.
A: g 2187
